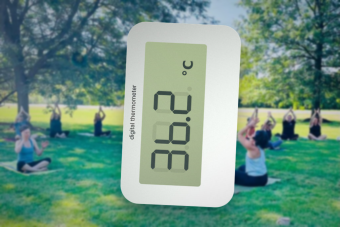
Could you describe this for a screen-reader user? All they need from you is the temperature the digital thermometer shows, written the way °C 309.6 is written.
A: °C 36.2
